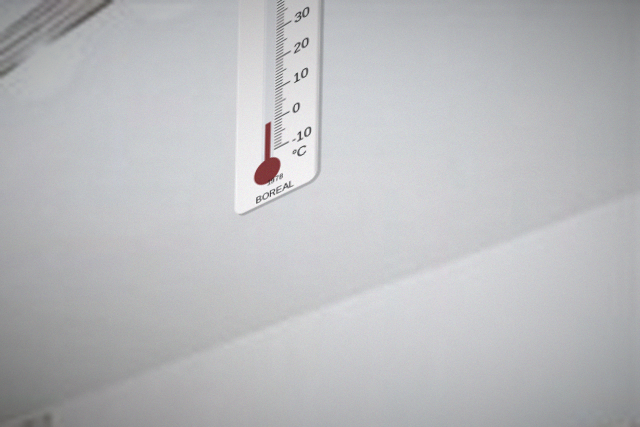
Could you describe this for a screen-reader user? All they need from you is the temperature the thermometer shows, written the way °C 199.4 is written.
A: °C 0
